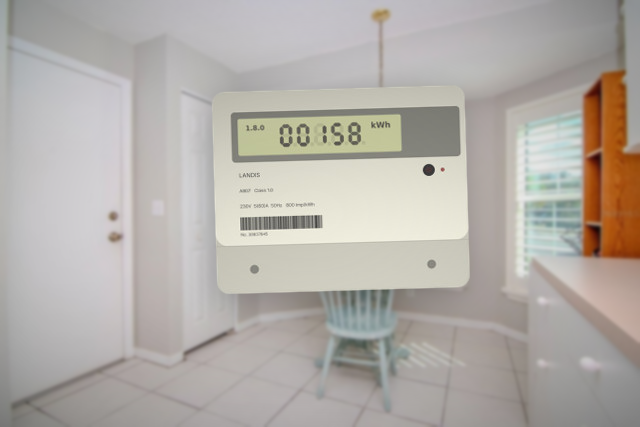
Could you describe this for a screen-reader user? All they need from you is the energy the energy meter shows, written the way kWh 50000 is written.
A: kWh 158
